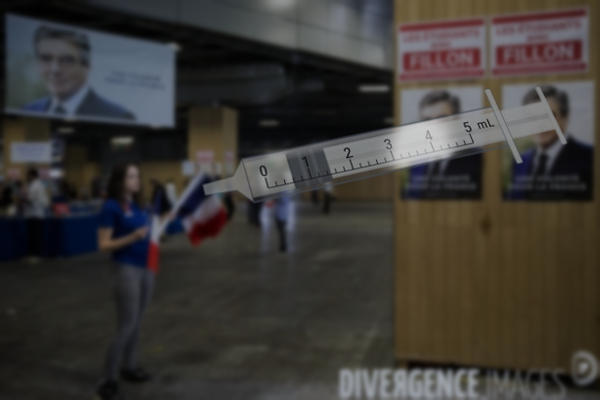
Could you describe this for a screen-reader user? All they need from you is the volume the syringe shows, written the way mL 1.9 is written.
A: mL 0.6
